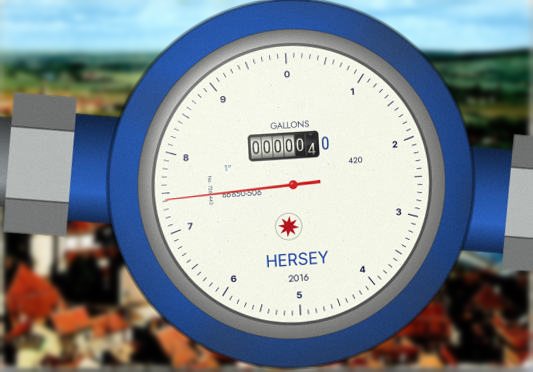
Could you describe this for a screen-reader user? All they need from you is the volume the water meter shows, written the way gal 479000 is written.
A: gal 37.4
